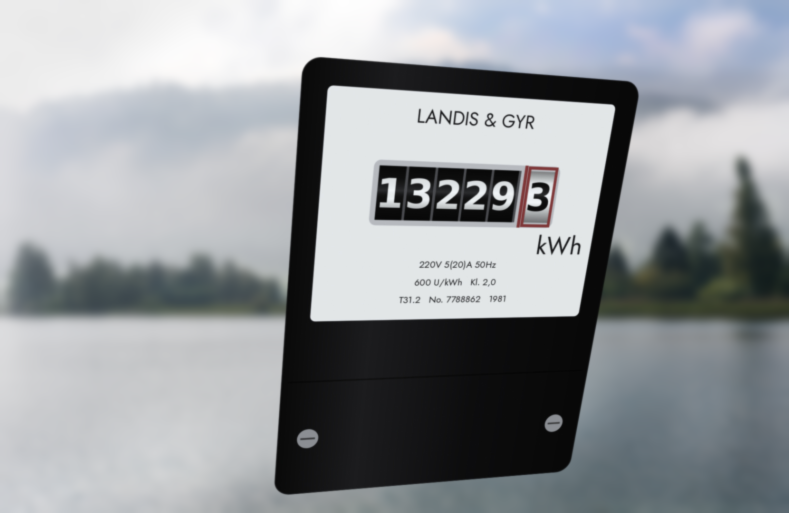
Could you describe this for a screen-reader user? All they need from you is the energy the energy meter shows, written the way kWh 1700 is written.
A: kWh 13229.3
